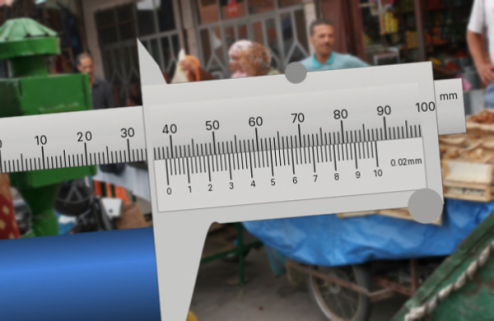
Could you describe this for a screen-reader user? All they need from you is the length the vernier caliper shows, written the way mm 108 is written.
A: mm 38.5
